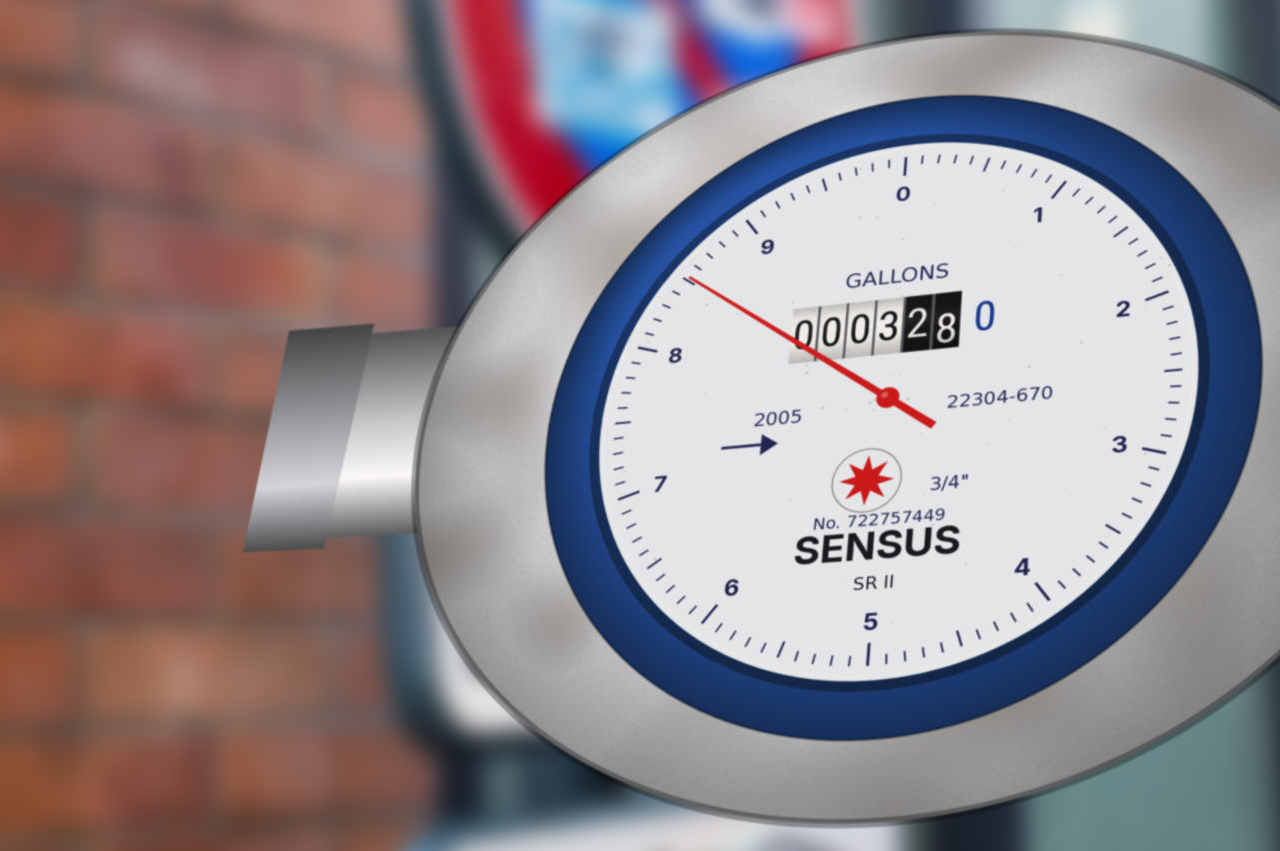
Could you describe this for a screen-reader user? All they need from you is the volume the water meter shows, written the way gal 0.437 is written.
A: gal 3278.5
